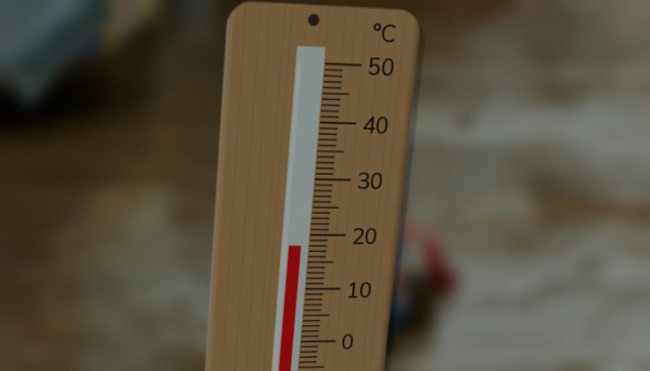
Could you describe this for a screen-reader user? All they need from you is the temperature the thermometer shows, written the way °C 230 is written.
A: °C 18
